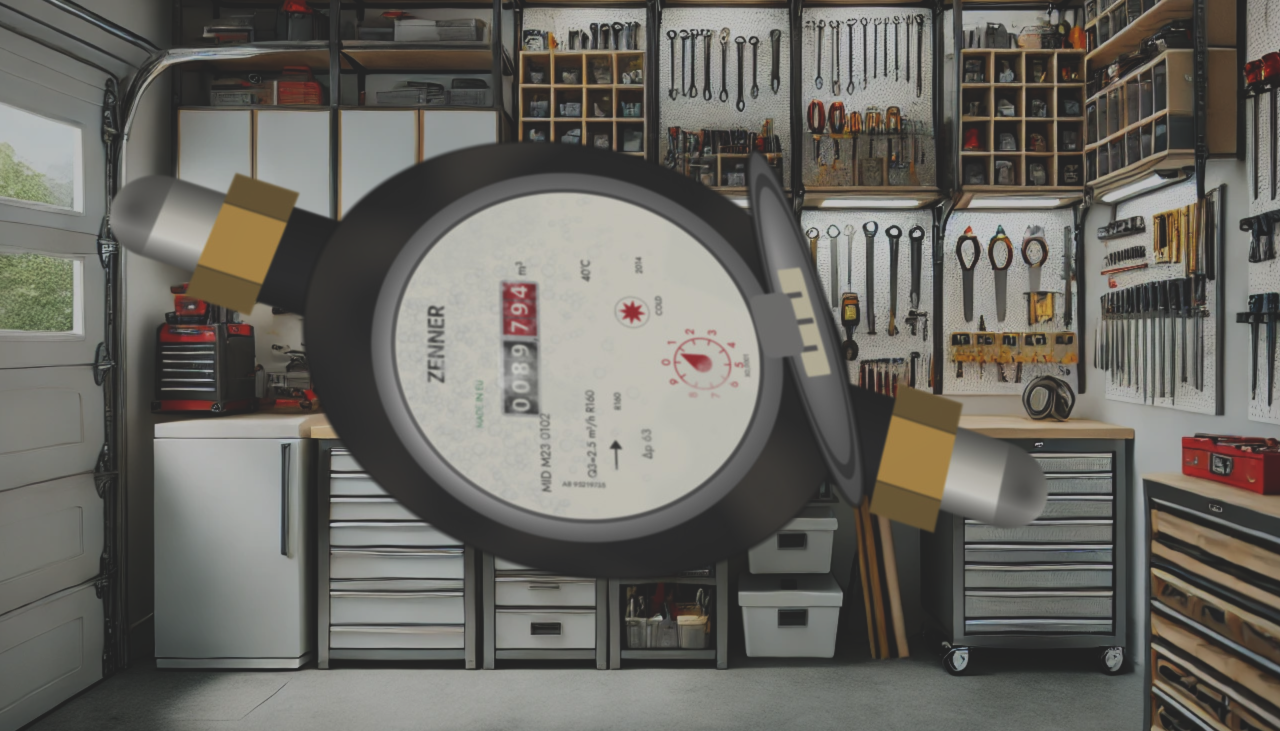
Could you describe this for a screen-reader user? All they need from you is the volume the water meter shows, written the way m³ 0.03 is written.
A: m³ 89.7940
